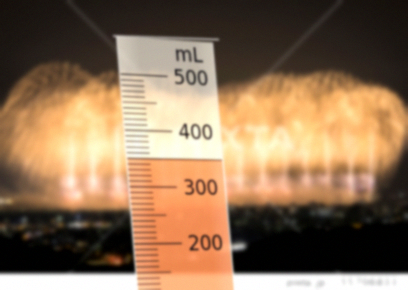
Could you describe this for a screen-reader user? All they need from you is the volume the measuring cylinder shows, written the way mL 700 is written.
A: mL 350
